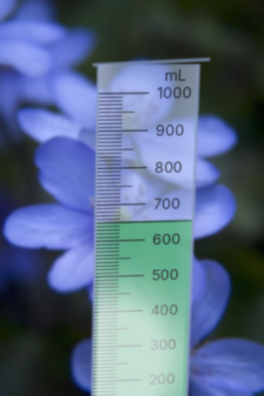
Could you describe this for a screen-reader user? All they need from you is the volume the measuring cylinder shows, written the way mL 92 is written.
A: mL 650
